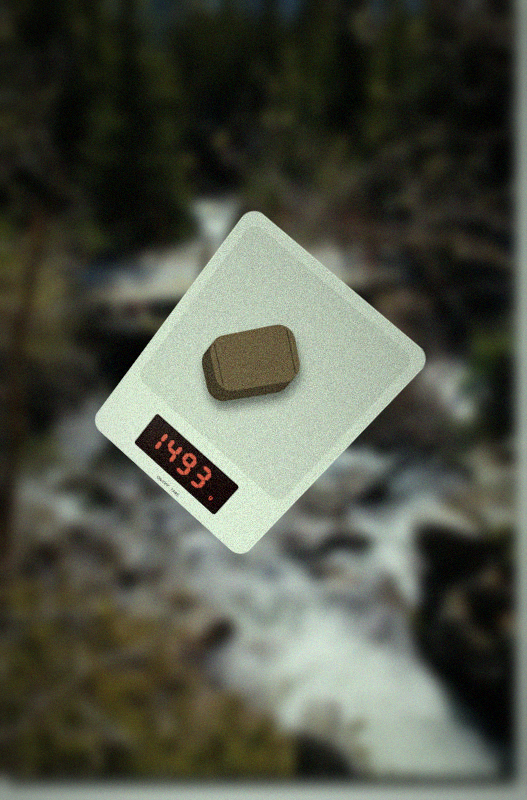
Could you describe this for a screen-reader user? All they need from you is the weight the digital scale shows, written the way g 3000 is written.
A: g 1493
